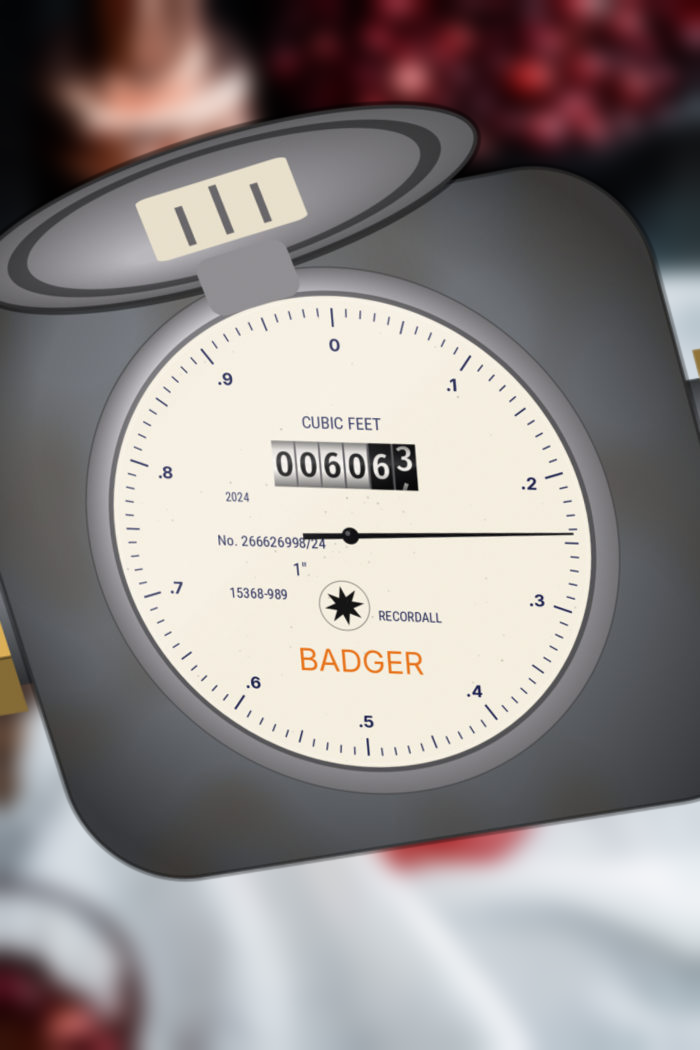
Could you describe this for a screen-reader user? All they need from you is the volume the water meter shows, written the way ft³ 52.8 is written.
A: ft³ 6063.24
